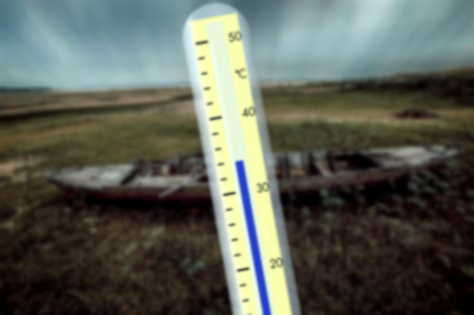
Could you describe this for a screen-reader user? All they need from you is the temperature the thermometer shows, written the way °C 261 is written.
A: °C 34
